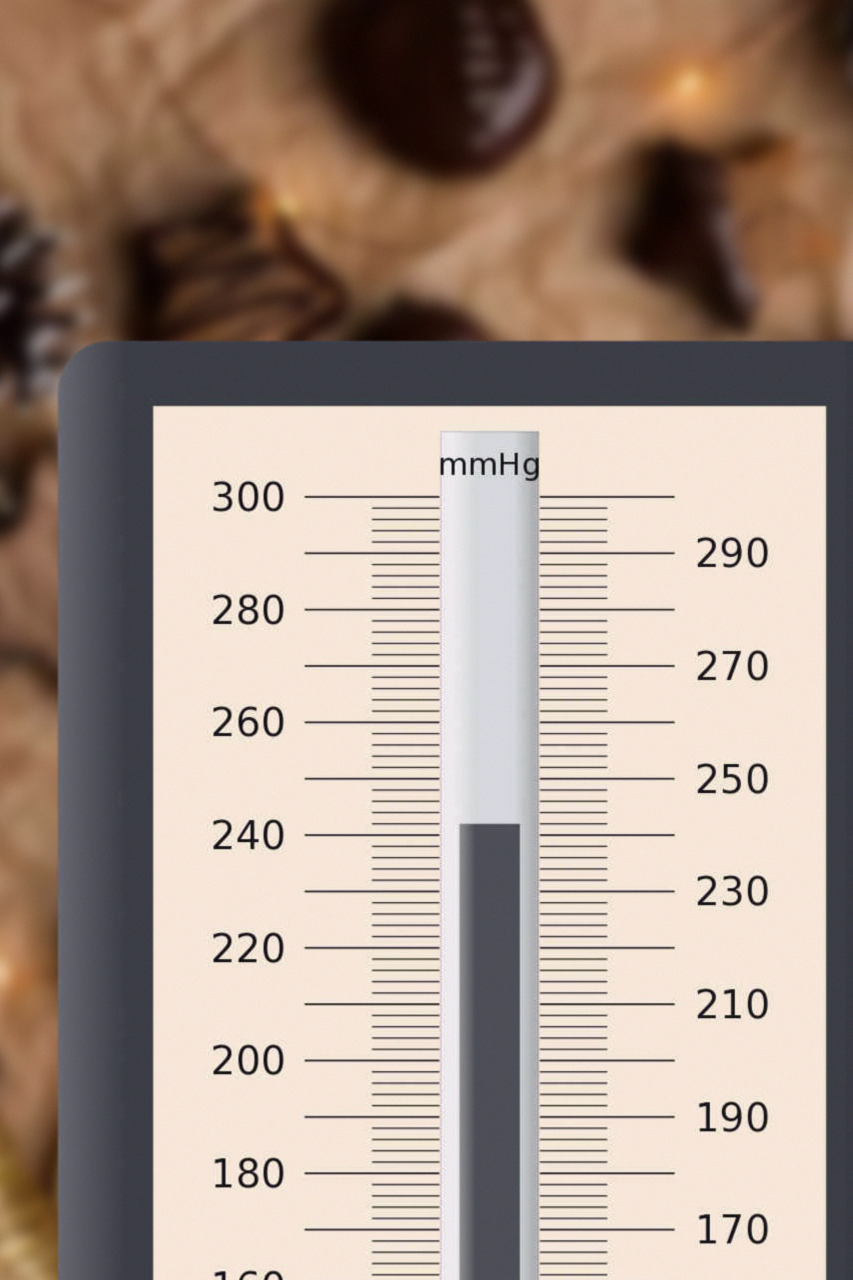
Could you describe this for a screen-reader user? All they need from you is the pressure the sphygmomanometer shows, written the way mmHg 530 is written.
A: mmHg 242
